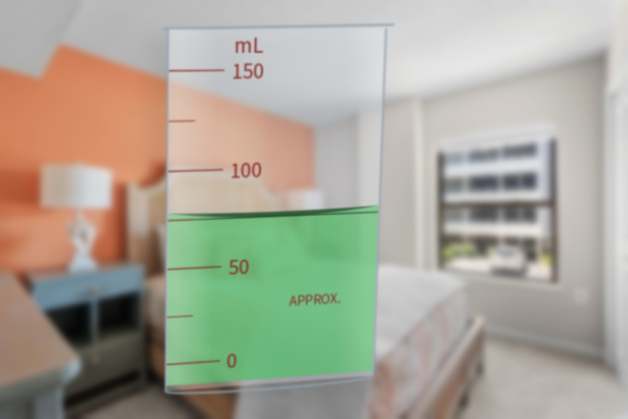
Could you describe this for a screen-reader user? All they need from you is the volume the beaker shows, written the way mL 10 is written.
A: mL 75
